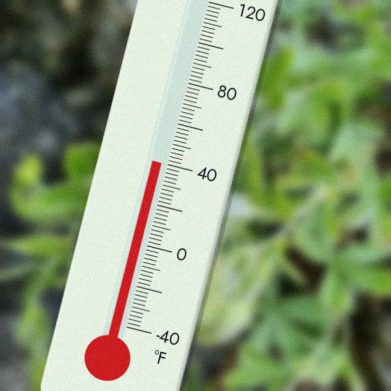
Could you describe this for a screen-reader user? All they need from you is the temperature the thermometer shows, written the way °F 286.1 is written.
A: °F 40
